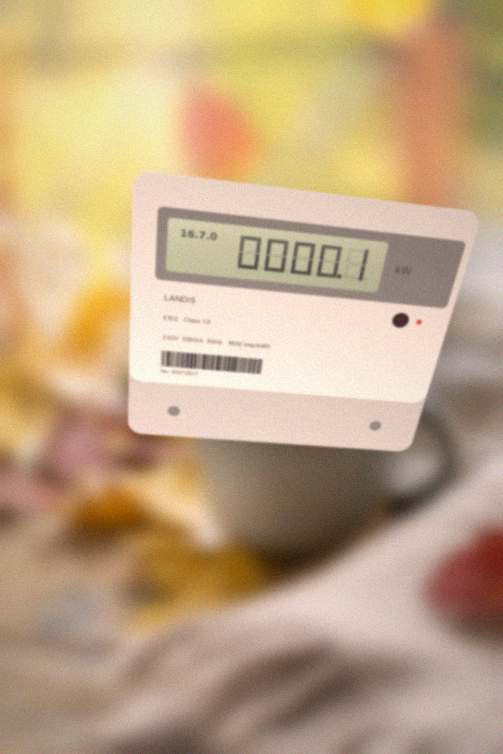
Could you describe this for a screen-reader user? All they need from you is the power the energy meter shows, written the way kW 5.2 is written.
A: kW 0.1
